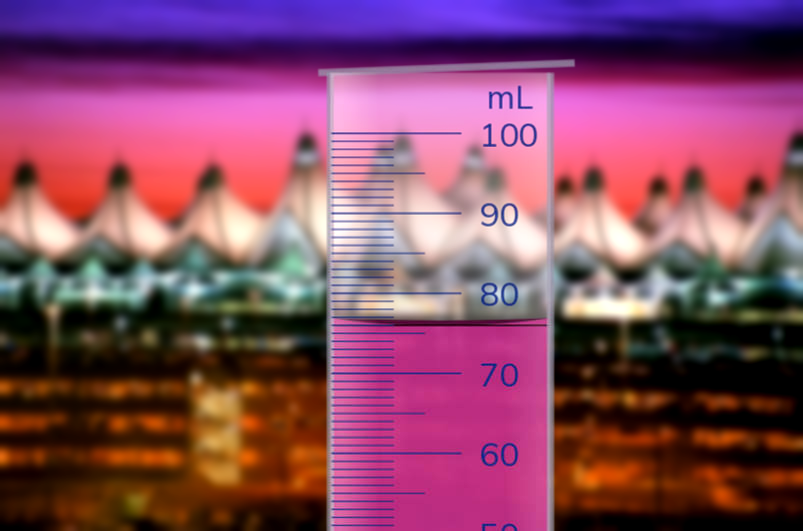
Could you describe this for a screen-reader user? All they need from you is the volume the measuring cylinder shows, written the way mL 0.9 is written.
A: mL 76
